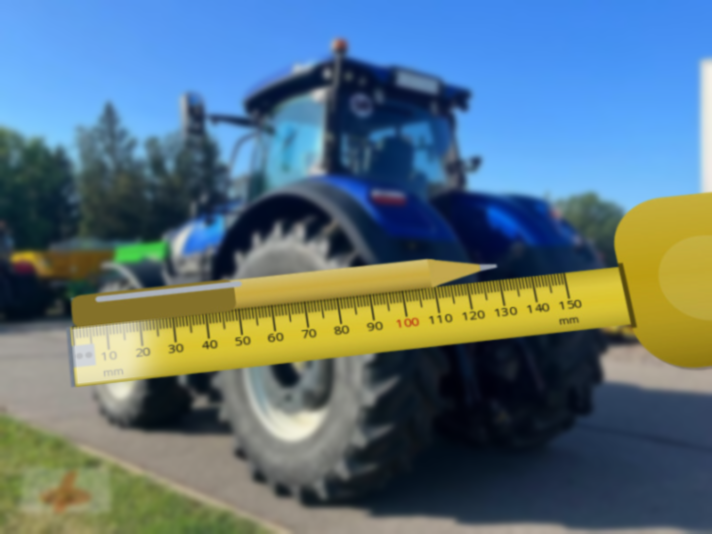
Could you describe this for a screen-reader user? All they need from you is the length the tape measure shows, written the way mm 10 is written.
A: mm 130
